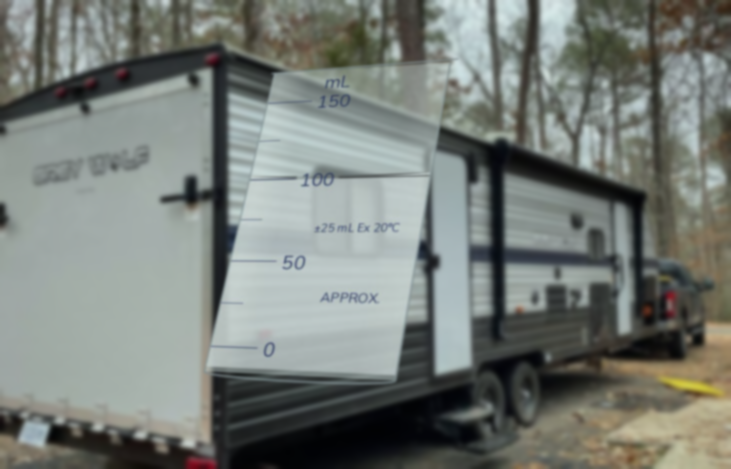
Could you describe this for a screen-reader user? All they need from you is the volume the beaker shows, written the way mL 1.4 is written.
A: mL 100
